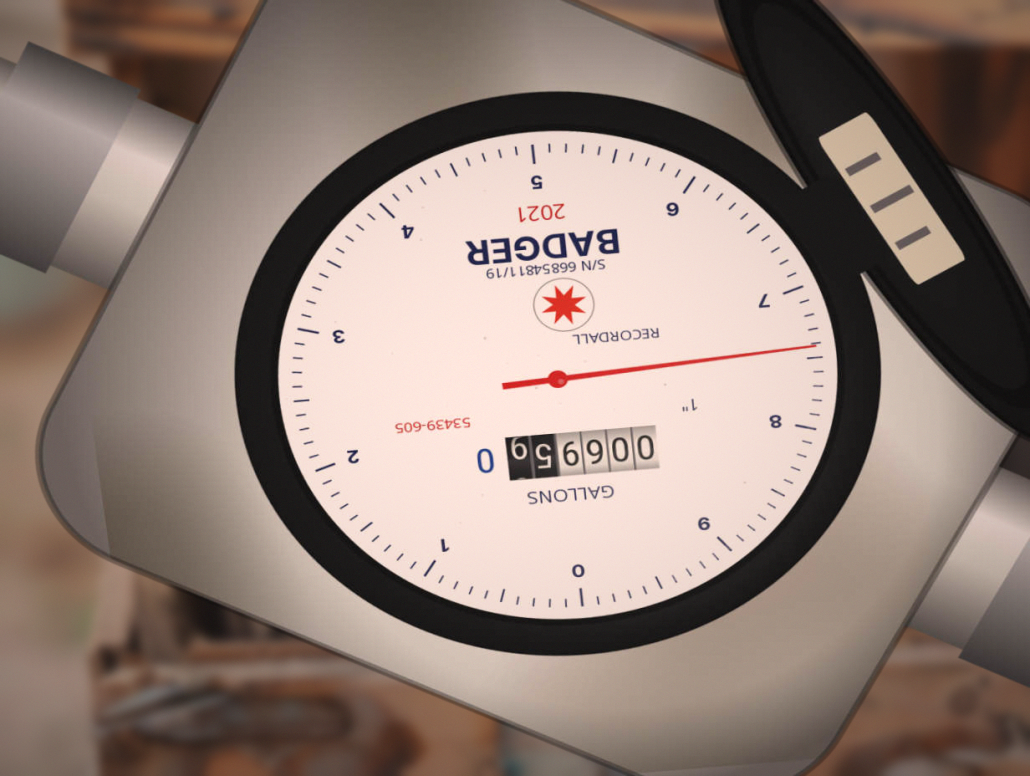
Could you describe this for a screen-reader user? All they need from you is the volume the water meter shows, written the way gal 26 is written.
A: gal 69587.4
